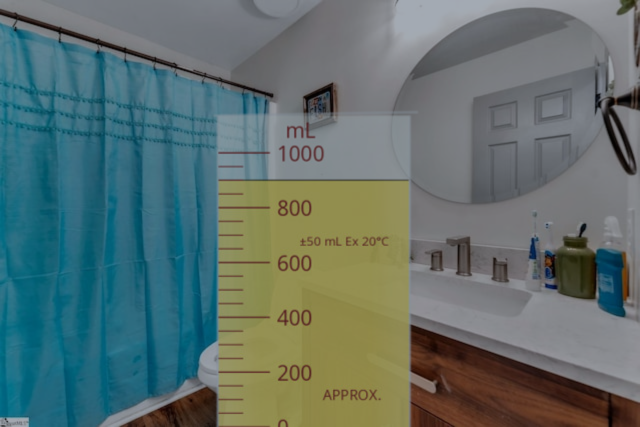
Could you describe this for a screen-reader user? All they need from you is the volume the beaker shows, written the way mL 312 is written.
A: mL 900
